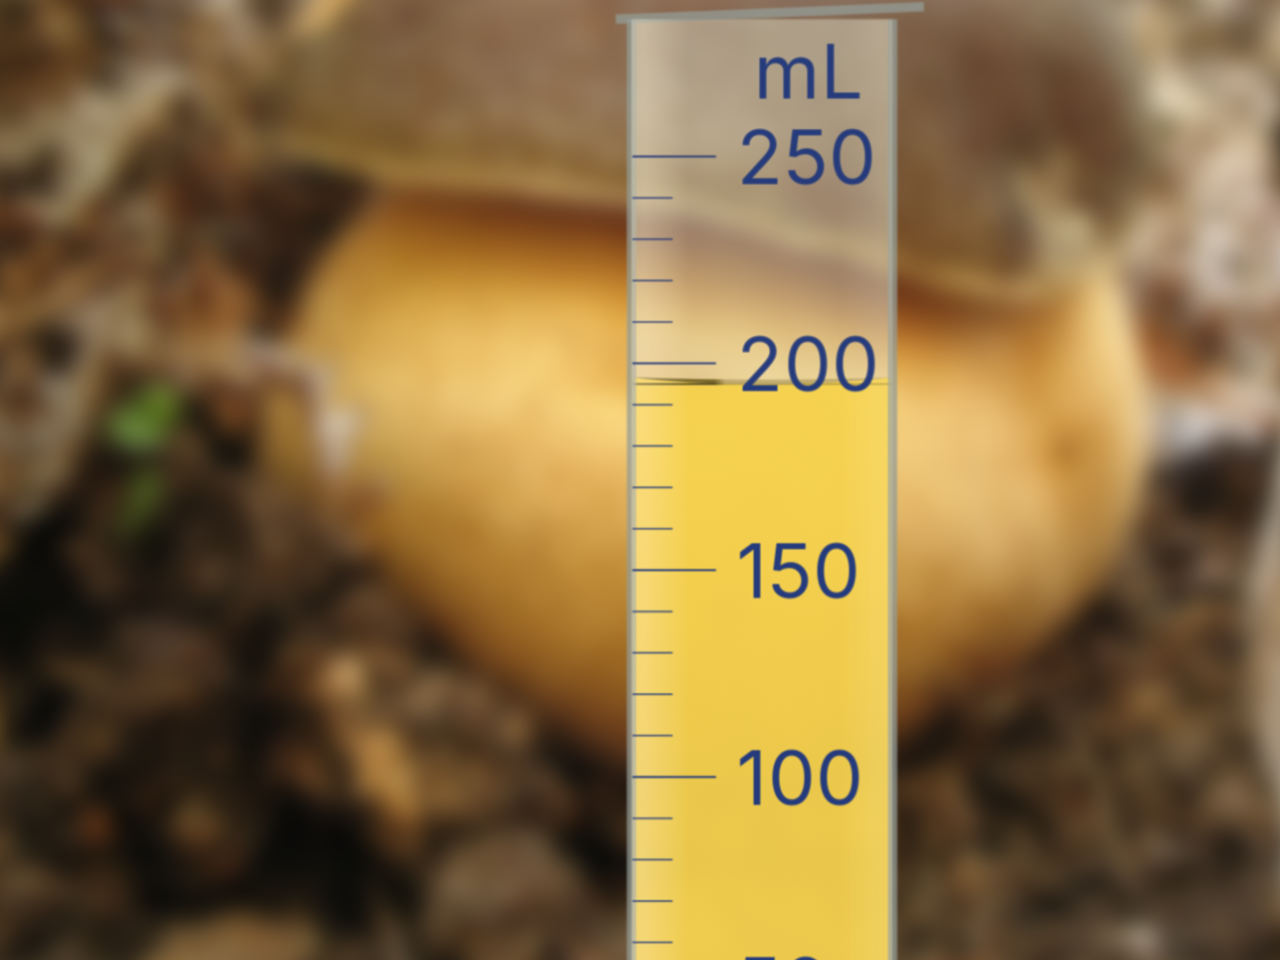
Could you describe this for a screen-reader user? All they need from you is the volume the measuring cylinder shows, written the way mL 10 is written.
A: mL 195
